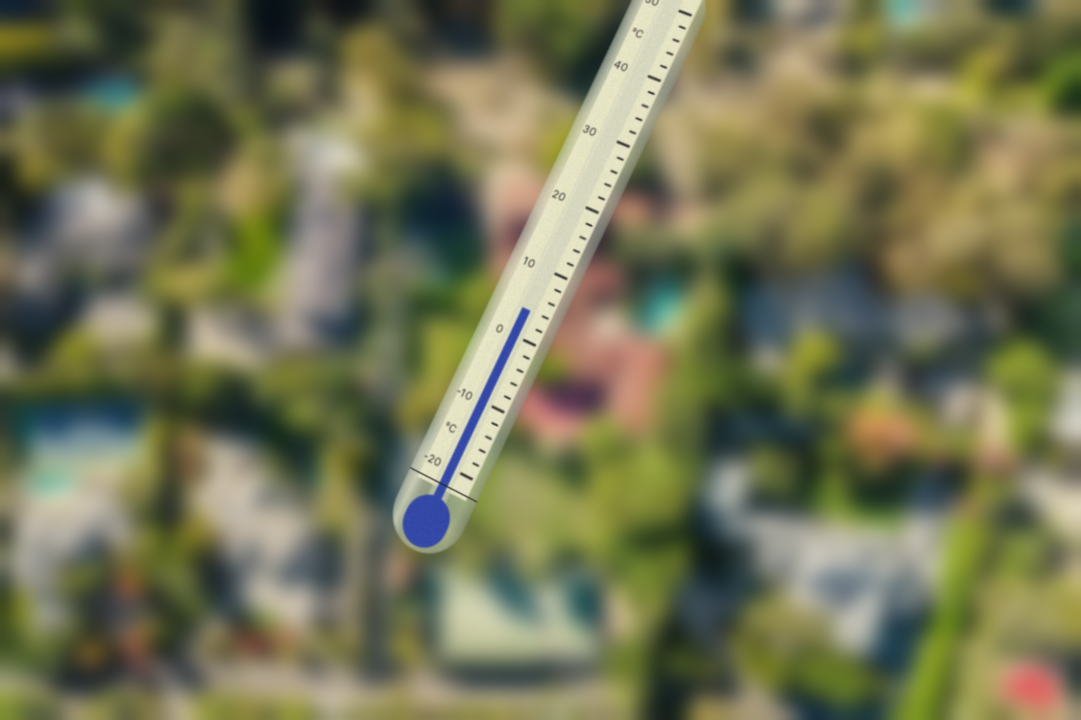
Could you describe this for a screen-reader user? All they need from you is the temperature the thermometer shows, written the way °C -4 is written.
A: °C 4
